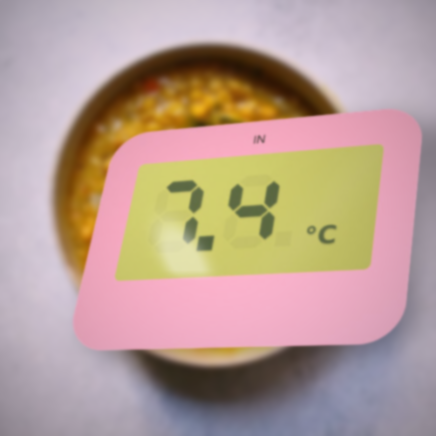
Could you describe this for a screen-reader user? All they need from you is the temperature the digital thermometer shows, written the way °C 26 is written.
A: °C 7.4
